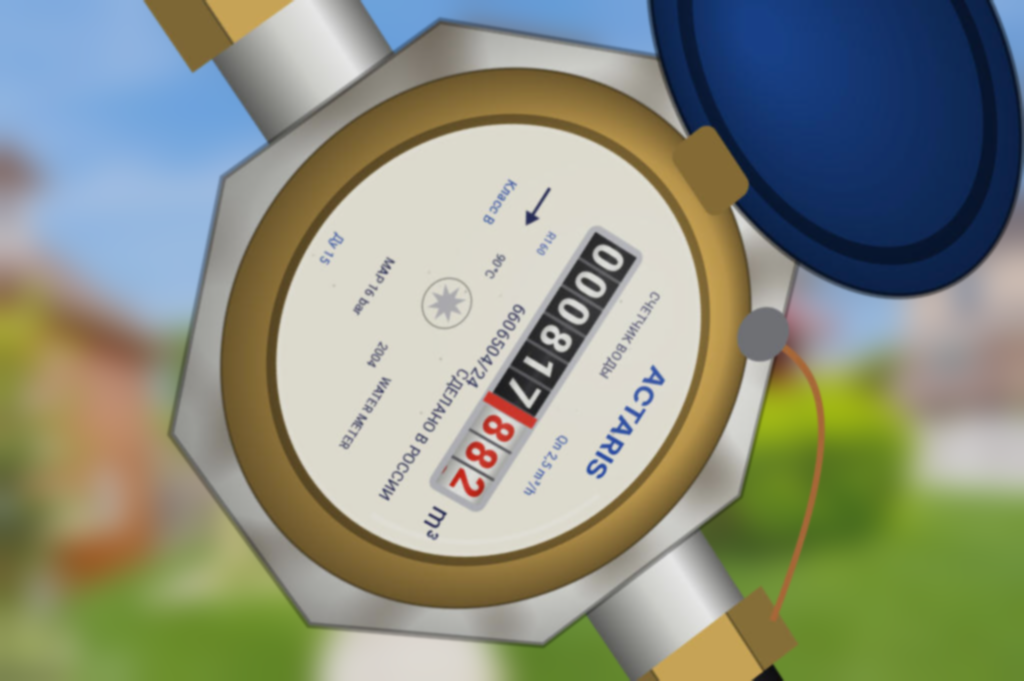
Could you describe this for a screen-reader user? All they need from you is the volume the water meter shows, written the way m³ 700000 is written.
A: m³ 817.882
